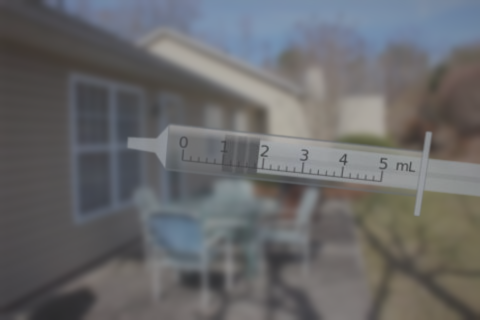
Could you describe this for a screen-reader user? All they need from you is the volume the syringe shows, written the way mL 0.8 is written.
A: mL 1
